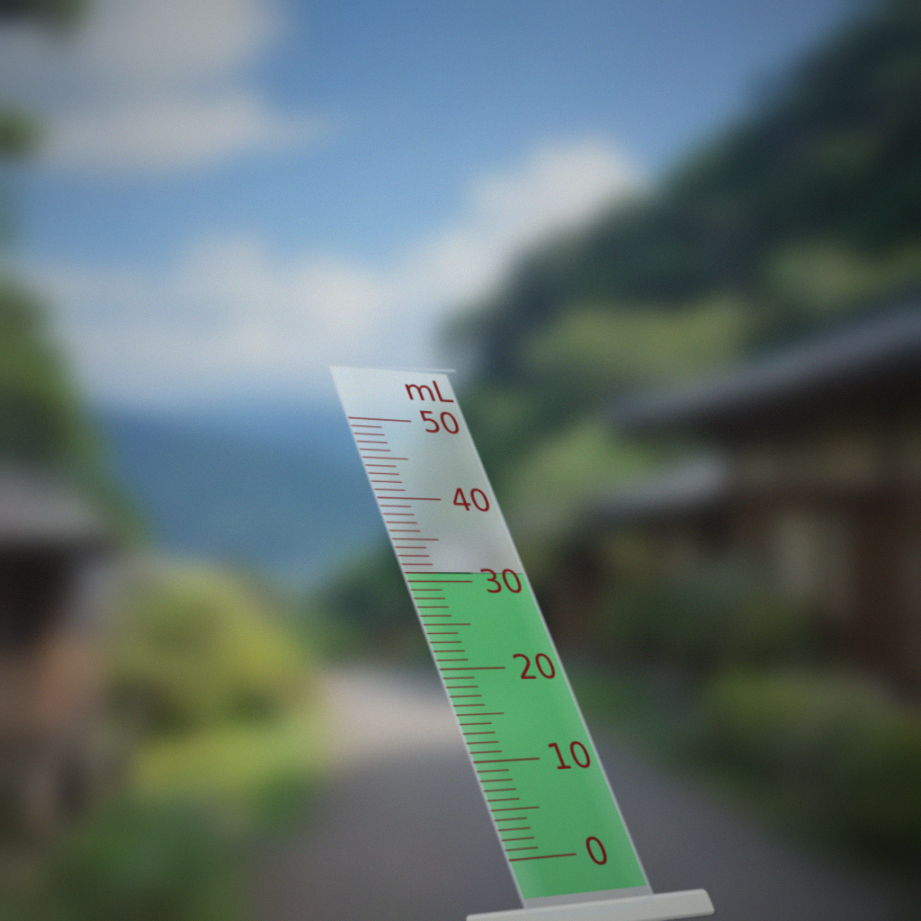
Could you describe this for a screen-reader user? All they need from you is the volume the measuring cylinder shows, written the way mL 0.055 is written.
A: mL 31
